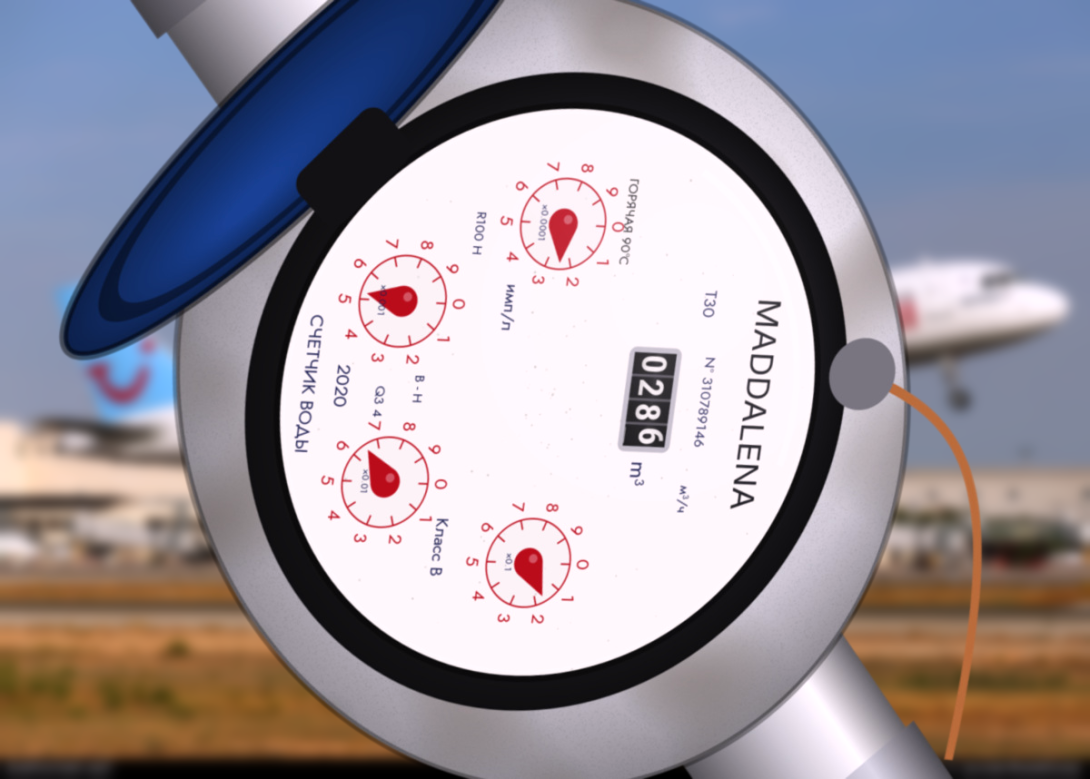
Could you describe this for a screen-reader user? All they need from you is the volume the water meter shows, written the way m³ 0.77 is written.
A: m³ 286.1652
